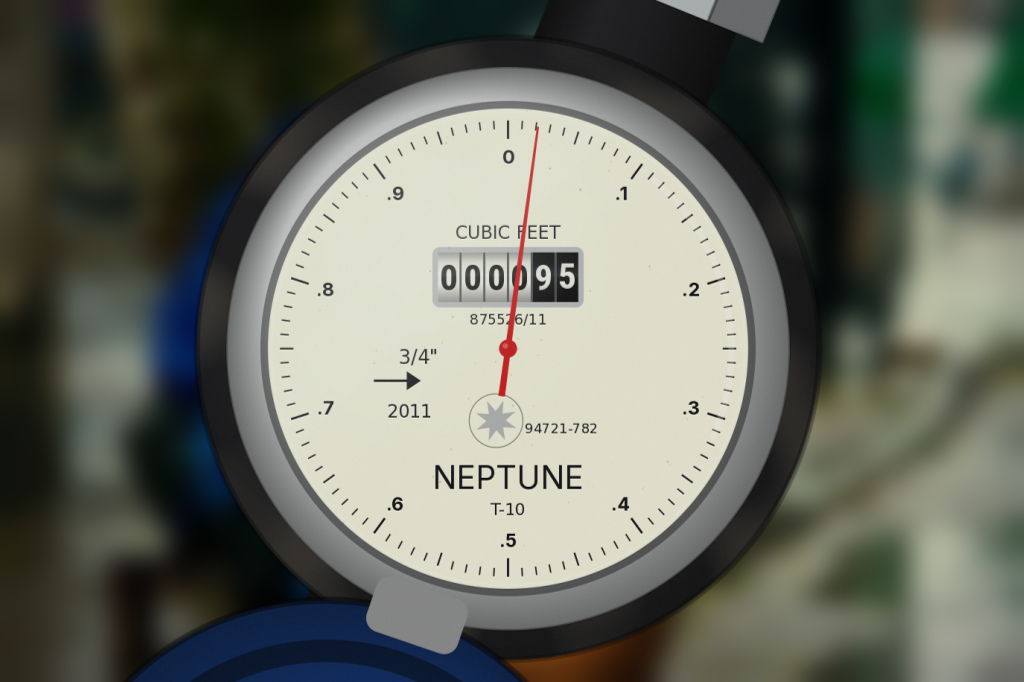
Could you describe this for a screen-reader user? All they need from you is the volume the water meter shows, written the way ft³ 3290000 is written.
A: ft³ 95.02
